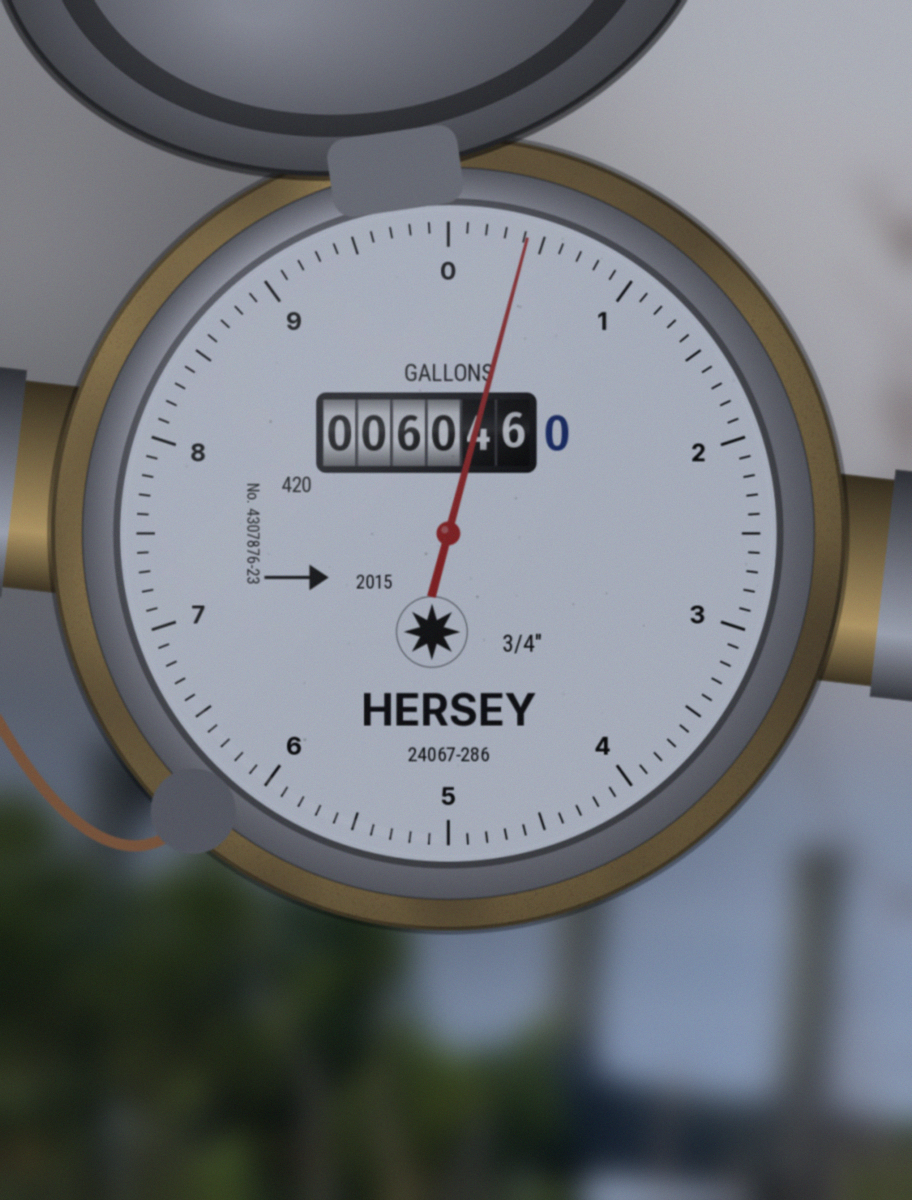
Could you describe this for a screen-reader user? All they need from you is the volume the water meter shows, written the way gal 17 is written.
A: gal 60460.4
